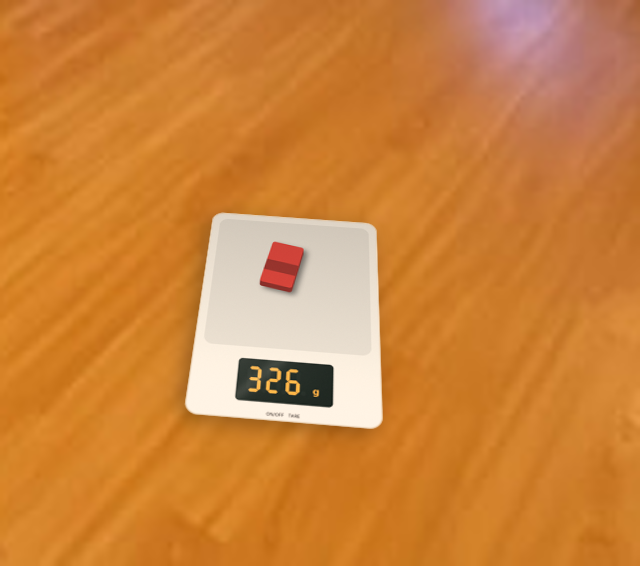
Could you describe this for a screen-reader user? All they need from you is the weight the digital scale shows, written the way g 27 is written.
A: g 326
